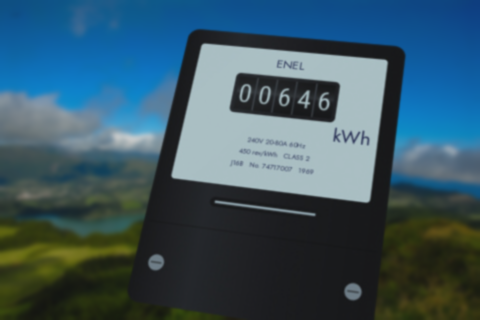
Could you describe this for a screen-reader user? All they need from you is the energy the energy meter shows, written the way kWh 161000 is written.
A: kWh 646
